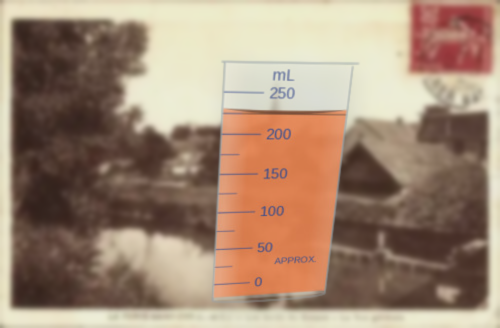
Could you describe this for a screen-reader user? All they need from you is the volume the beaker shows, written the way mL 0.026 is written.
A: mL 225
